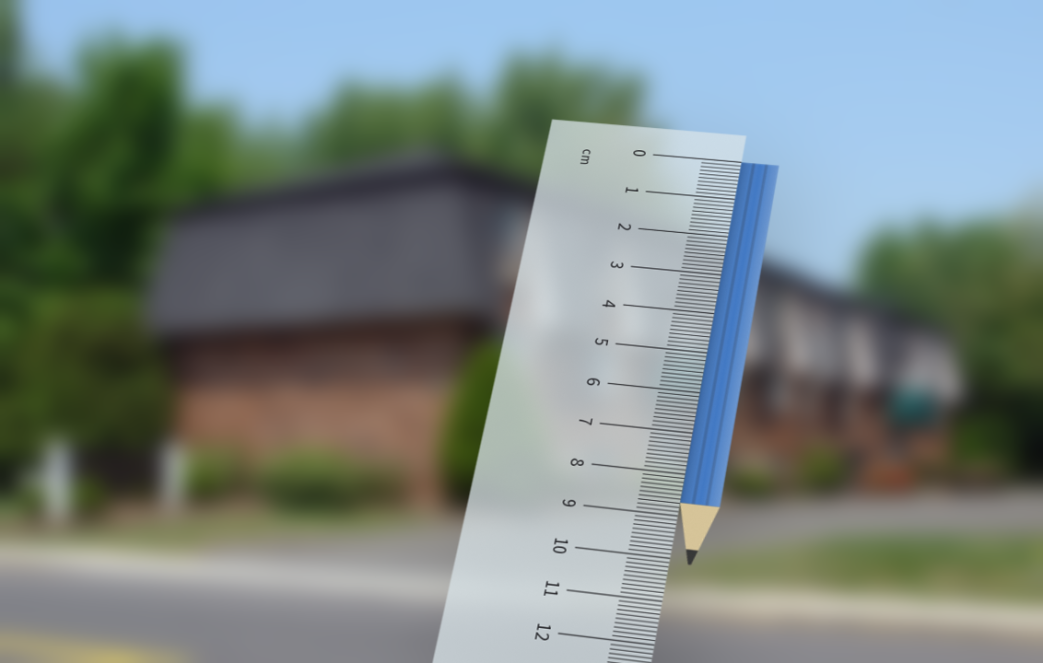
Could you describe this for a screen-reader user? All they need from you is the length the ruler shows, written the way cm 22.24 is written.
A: cm 10.1
